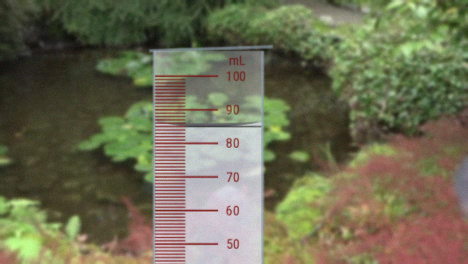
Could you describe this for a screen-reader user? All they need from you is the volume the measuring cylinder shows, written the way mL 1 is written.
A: mL 85
